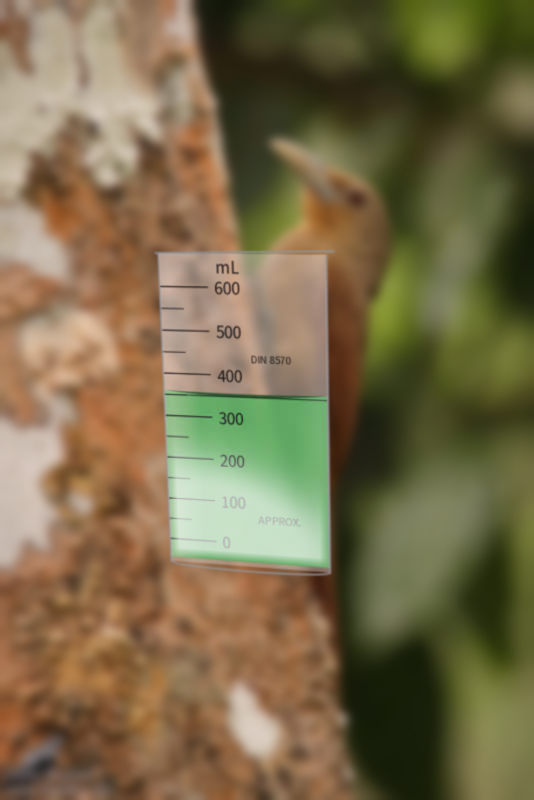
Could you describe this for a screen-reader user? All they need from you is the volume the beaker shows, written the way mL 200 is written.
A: mL 350
